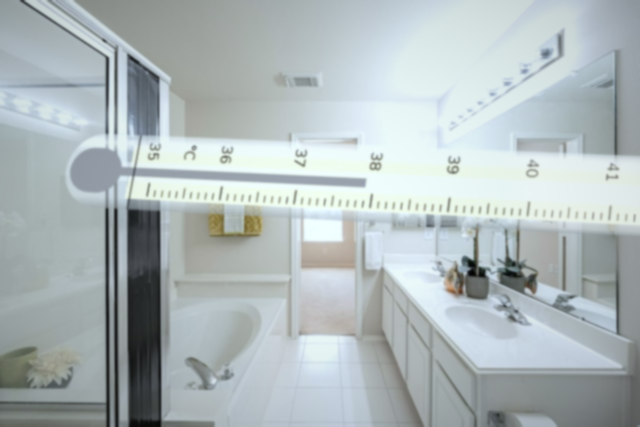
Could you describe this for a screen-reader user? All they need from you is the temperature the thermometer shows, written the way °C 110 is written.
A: °C 37.9
